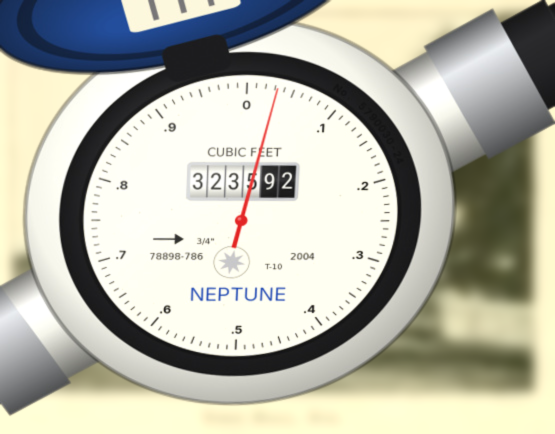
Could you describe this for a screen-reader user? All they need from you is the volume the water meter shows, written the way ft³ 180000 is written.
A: ft³ 323592.03
